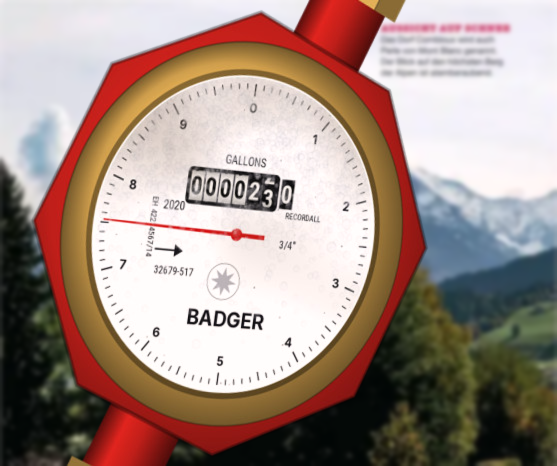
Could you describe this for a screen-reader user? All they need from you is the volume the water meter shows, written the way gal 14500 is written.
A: gal 227.5
